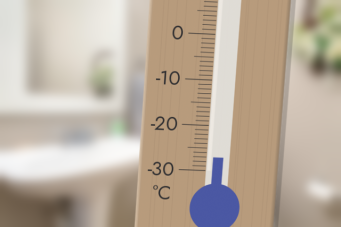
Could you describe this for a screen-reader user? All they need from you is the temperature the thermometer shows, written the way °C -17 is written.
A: °C -27
